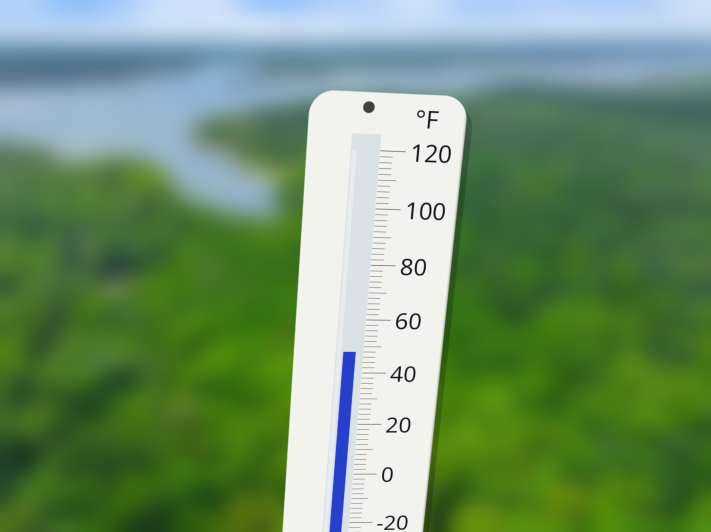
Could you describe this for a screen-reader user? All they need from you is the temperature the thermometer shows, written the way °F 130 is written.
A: °F 48
